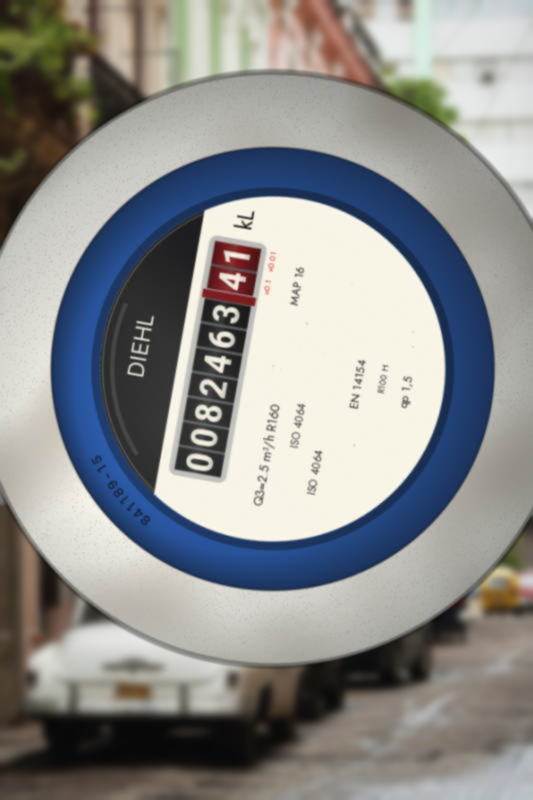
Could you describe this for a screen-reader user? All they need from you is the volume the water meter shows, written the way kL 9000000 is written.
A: kL 82463.41
